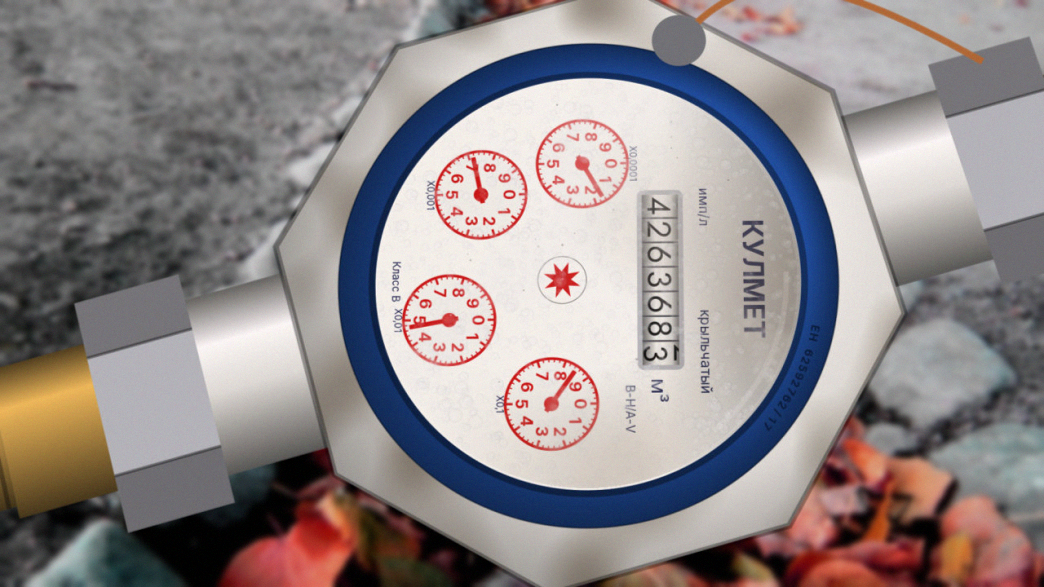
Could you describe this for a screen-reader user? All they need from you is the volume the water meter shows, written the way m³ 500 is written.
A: m³ 4263682.8471
